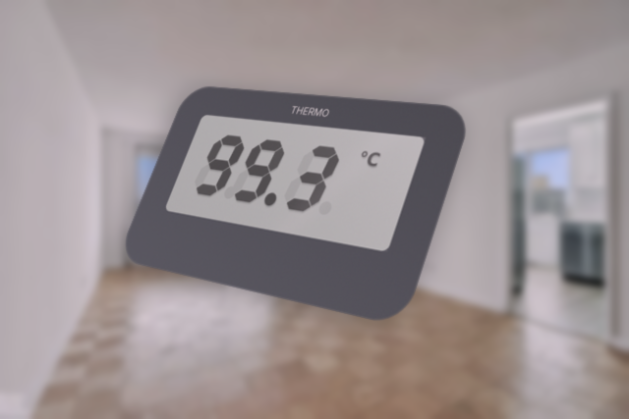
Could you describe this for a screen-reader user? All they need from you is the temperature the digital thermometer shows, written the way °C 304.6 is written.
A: °C 99.3
